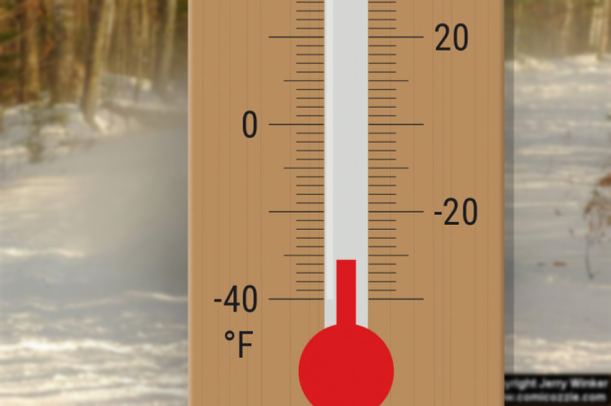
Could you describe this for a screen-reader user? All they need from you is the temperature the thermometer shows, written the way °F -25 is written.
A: °F -31
